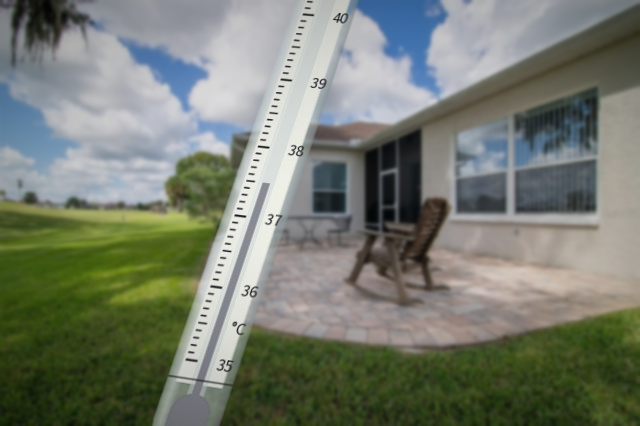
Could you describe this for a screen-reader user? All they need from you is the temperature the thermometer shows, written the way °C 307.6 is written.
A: °C 37.5
